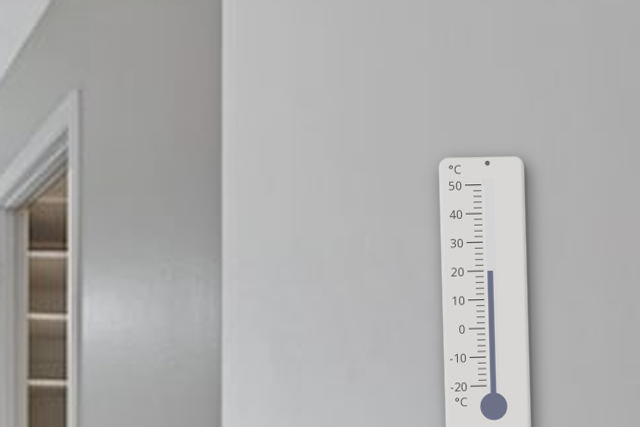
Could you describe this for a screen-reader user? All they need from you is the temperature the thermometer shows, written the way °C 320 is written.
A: °C 20
